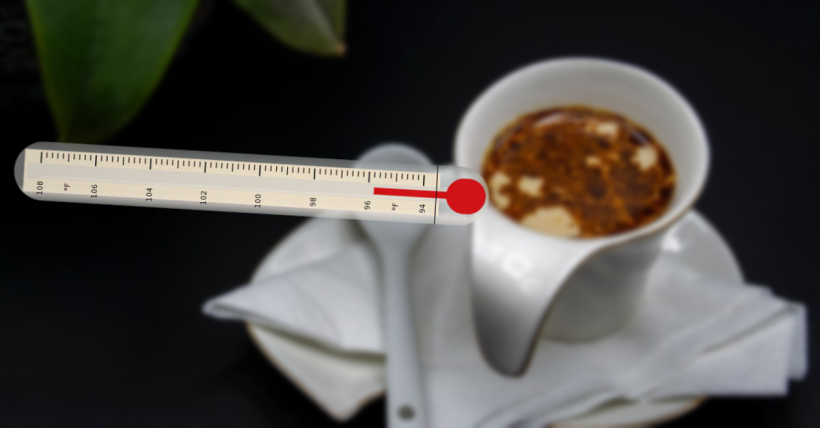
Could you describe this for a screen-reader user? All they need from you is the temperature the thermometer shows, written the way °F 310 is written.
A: °F 95.8
